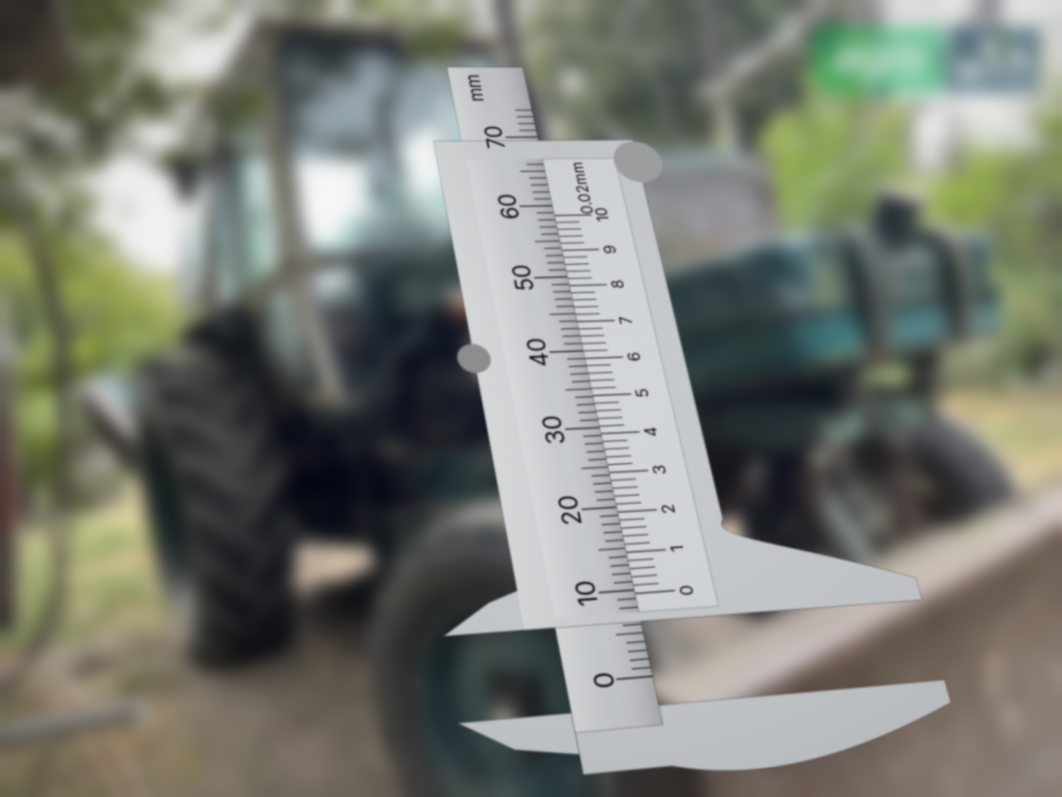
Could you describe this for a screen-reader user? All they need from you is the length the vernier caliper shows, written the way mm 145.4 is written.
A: mm 9.6
